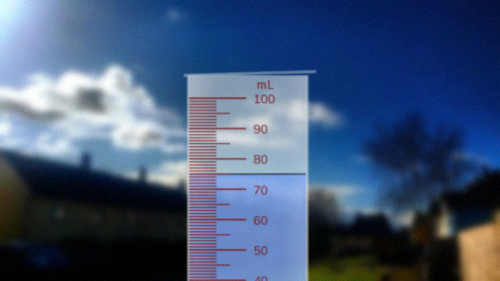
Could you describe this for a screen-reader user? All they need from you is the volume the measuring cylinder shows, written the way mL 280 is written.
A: mL 75
